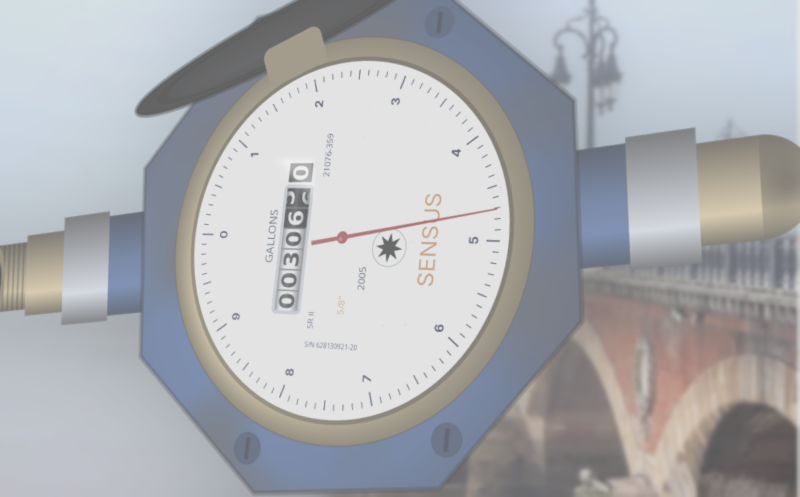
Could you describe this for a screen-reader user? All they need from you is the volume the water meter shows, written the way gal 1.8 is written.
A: gal 30654.7
